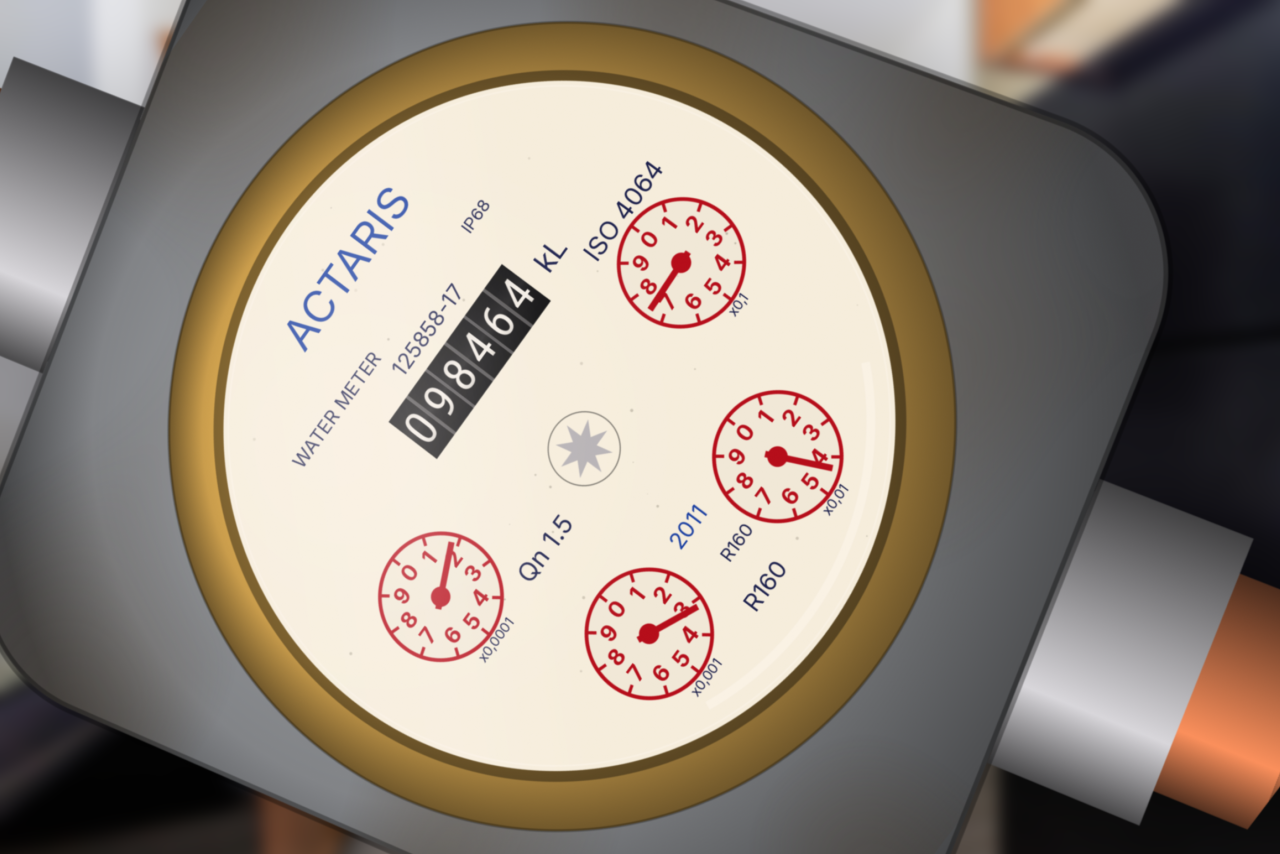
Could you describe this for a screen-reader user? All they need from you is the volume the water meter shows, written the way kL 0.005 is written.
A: kL 98464.7431
